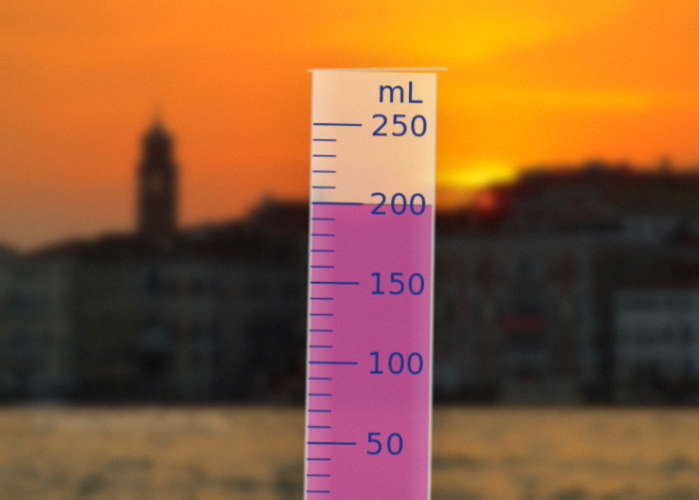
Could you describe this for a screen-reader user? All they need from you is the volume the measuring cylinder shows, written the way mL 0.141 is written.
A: mL 200
